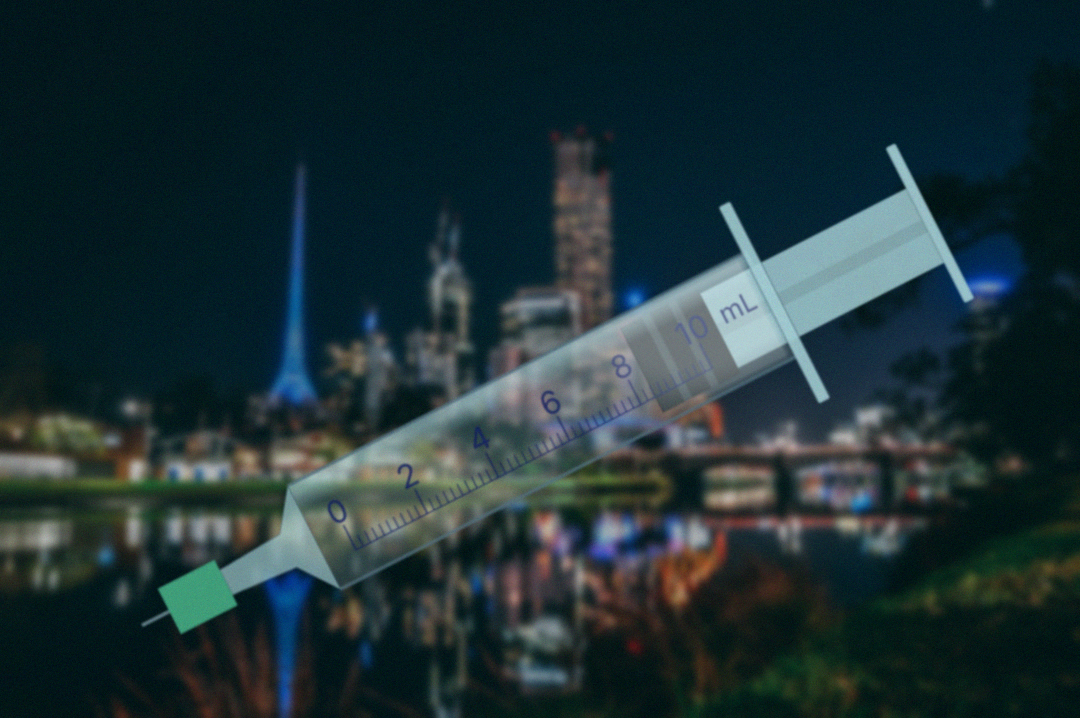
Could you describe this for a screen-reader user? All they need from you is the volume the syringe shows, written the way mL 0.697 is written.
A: mL 8.4
